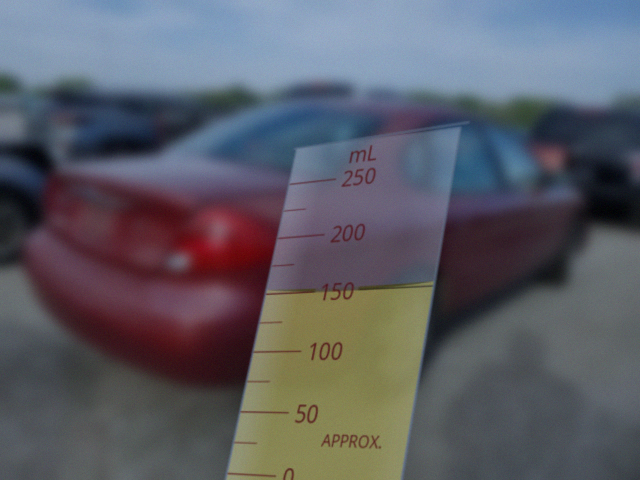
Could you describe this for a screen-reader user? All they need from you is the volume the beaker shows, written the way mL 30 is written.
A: mL 150
